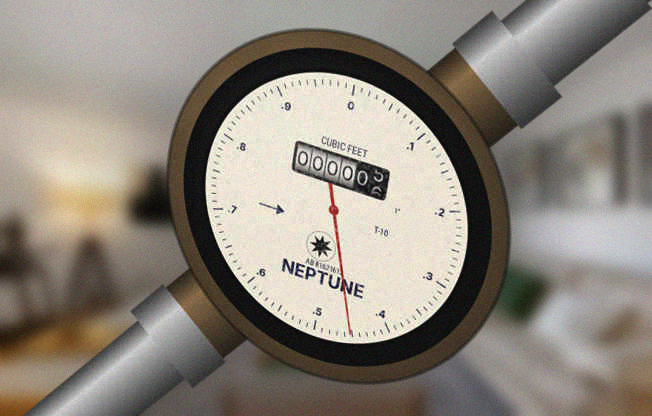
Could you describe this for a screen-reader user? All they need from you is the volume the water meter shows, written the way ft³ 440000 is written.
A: ft³ 5.45
